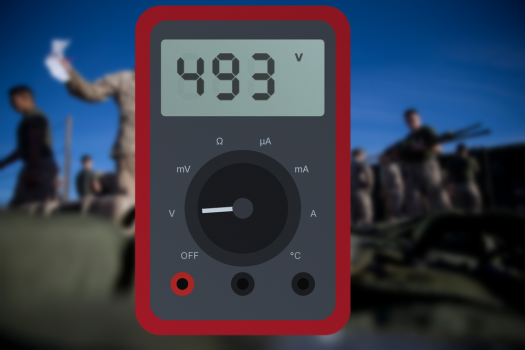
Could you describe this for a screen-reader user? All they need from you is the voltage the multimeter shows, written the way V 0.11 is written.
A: V 493
